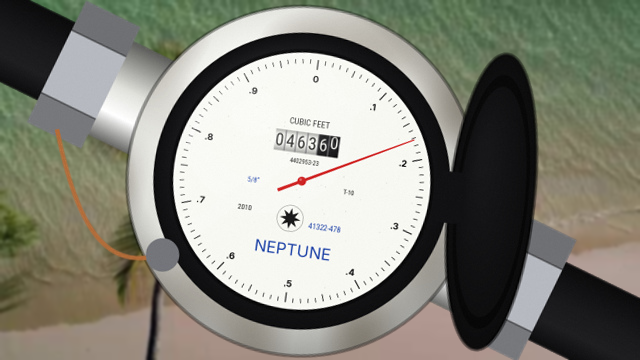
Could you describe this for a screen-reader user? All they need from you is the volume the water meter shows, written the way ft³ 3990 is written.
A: ft³ 46360.17
